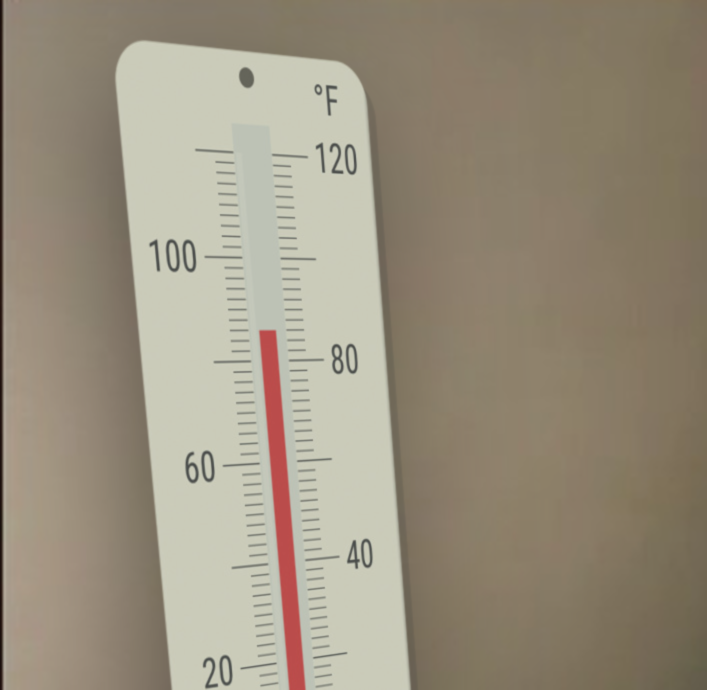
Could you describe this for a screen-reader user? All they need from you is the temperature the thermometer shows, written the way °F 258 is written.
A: °F 86
